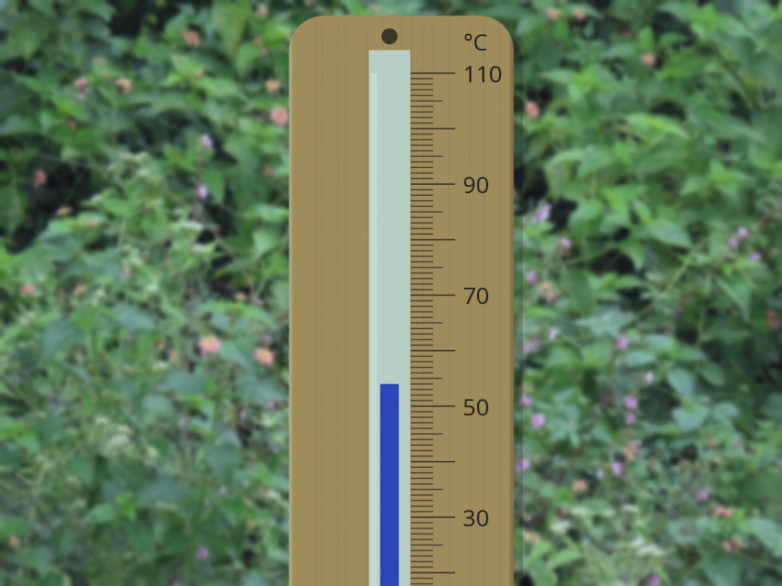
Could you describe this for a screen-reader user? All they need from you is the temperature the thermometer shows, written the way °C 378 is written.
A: °C 54
